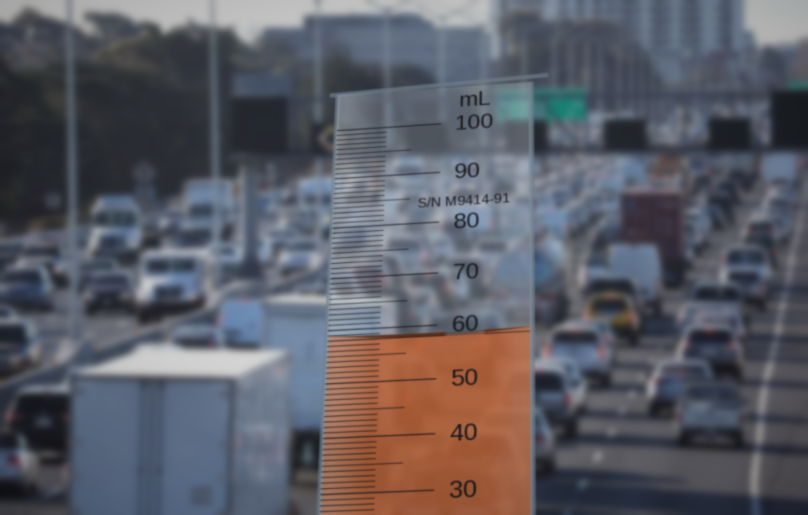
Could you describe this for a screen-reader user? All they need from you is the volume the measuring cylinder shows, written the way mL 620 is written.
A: mL 58
